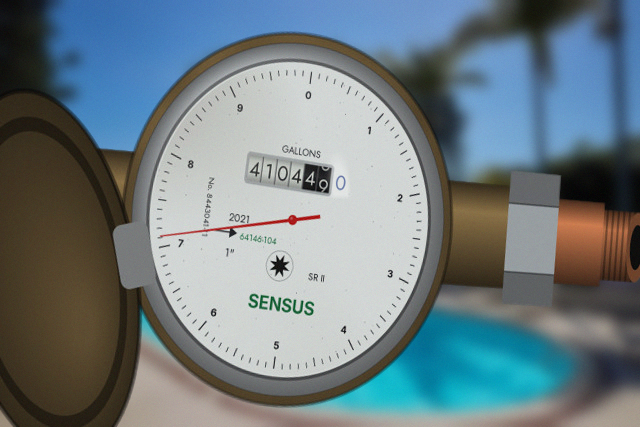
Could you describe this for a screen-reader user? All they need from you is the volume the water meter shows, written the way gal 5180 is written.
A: gal 4104487.1
